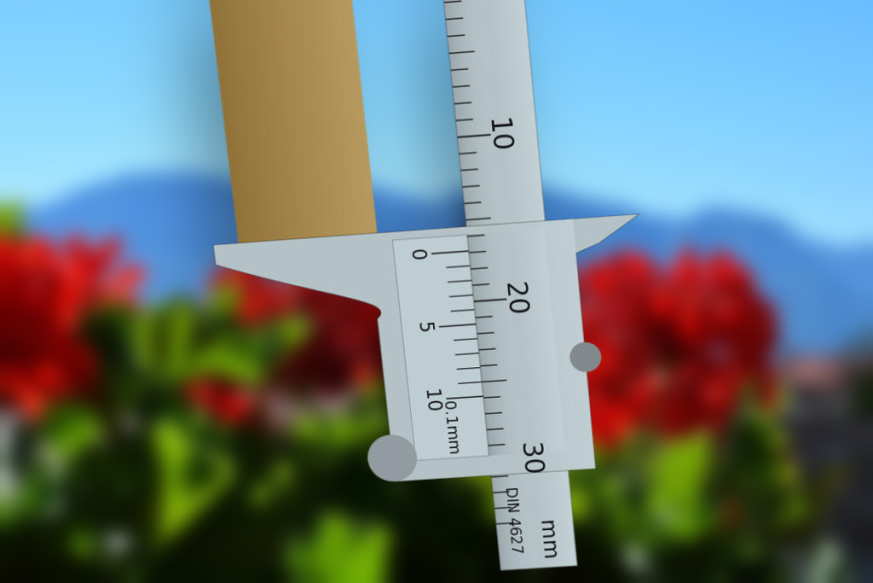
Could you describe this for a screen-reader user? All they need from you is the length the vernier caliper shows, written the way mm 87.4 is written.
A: mm 16.9
